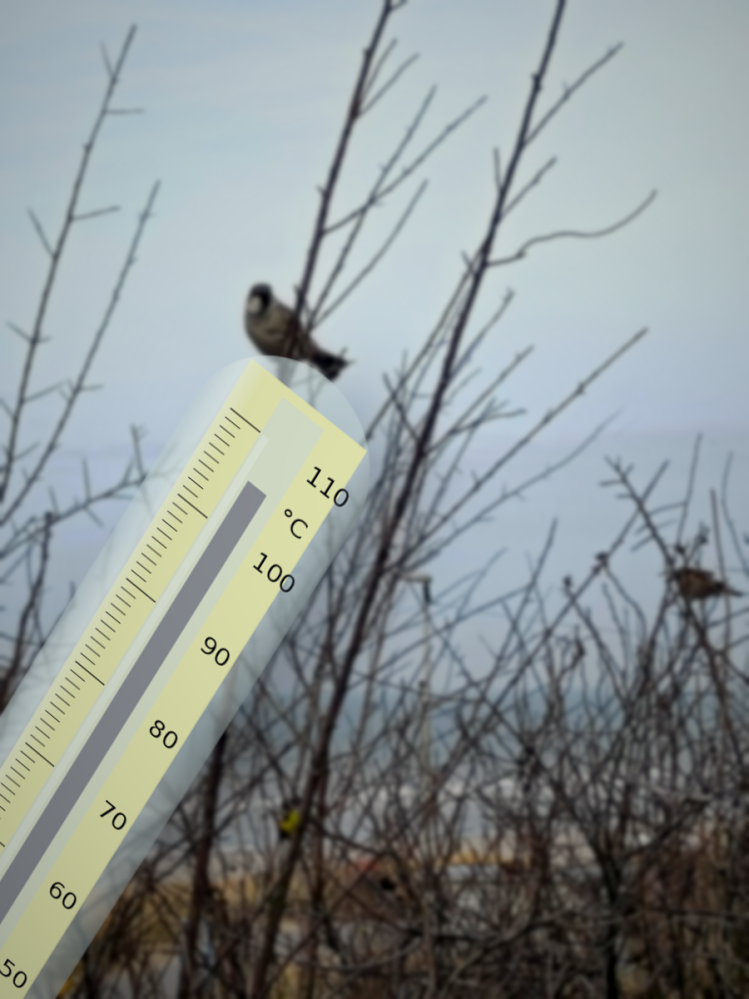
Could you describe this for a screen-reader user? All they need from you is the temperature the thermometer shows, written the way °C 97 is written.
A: °C 105.5
